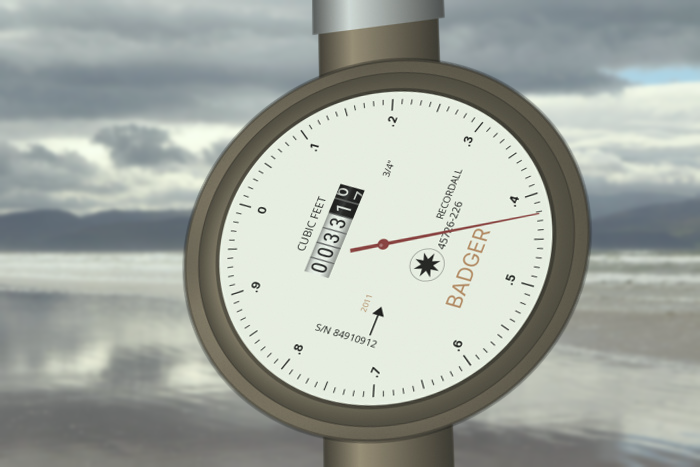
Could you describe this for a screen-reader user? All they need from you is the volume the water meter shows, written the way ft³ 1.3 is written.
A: ft³ 3316.42
